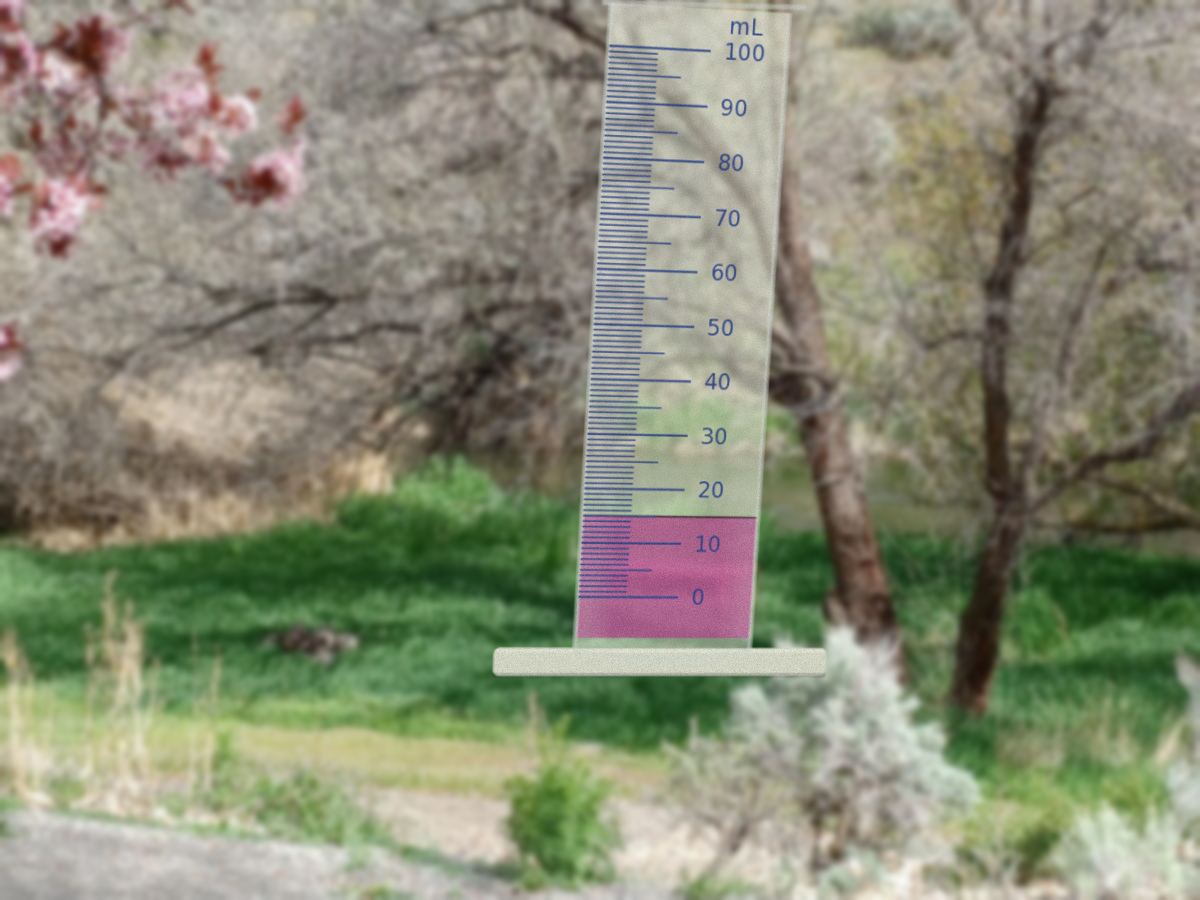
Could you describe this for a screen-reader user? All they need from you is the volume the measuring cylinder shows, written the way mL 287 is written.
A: mL 15
